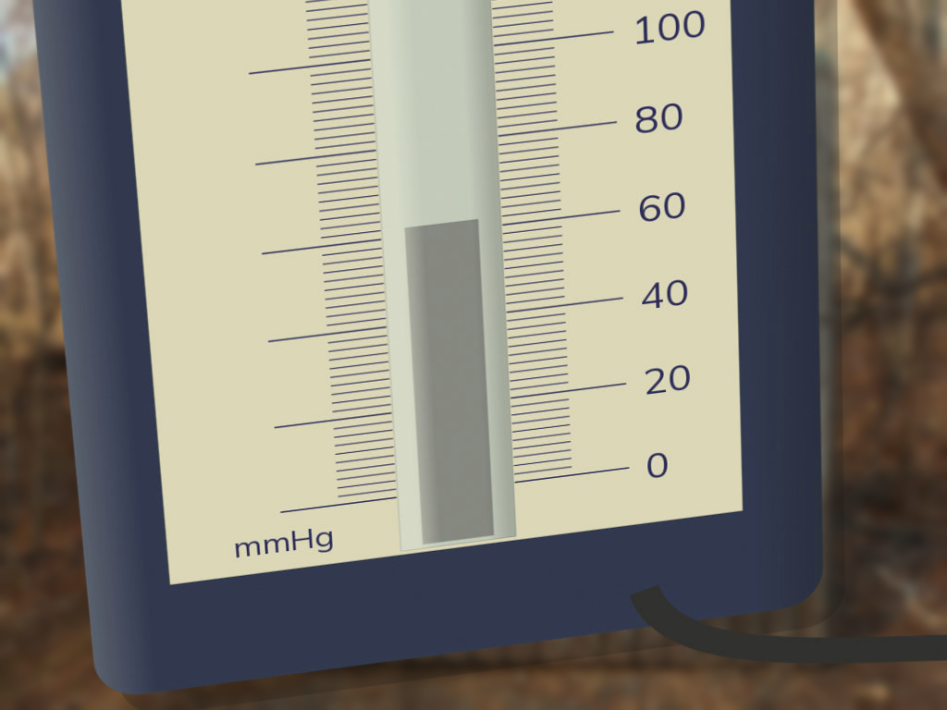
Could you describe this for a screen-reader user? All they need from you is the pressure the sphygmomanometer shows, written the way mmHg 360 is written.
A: mmHg 62
